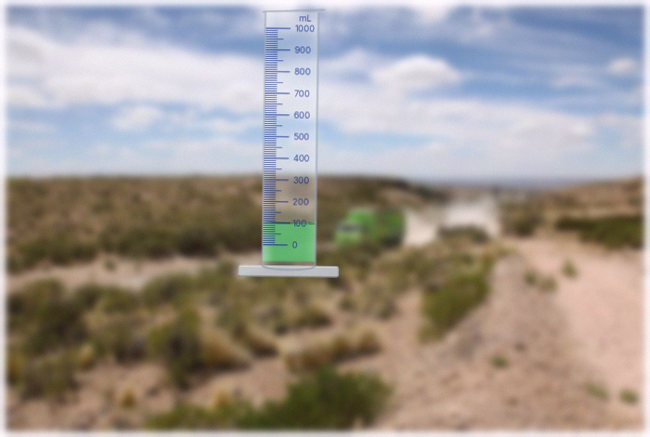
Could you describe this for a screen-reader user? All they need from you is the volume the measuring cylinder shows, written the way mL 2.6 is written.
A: mL 100
